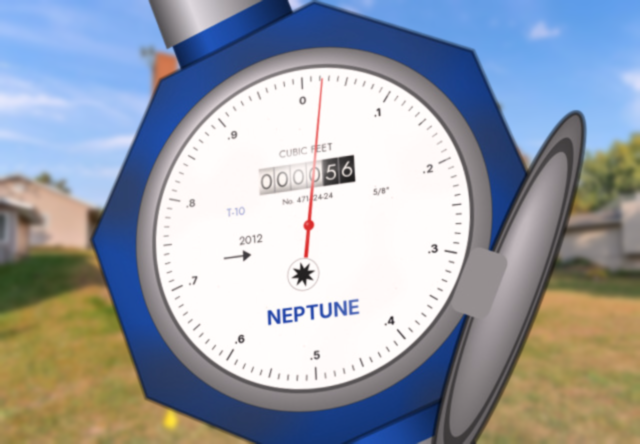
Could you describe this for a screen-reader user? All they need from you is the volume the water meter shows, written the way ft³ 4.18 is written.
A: ft³ 56.02
